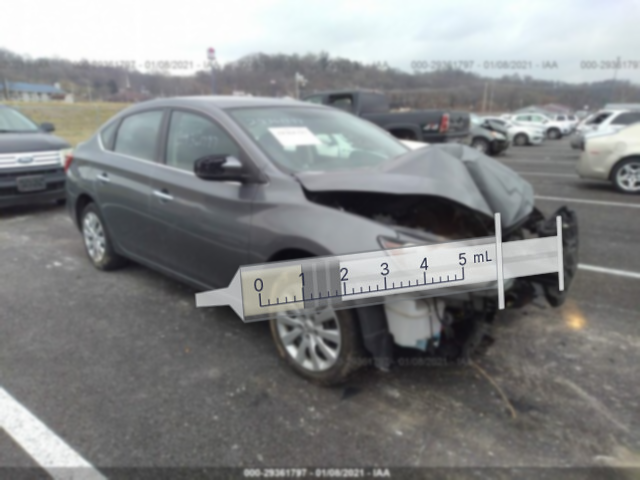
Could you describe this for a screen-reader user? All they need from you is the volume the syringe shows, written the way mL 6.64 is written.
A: mL 1
